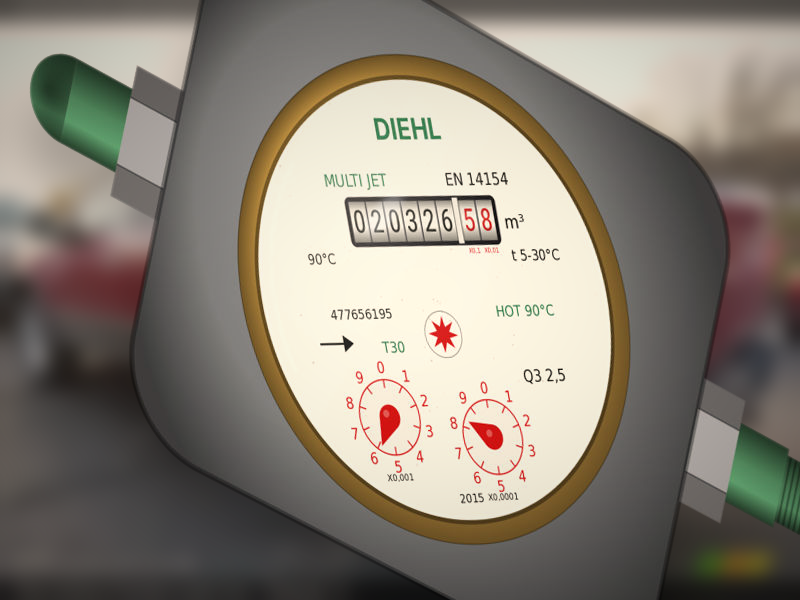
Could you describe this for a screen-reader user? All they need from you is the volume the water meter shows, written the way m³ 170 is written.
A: m³ 20326.5858
